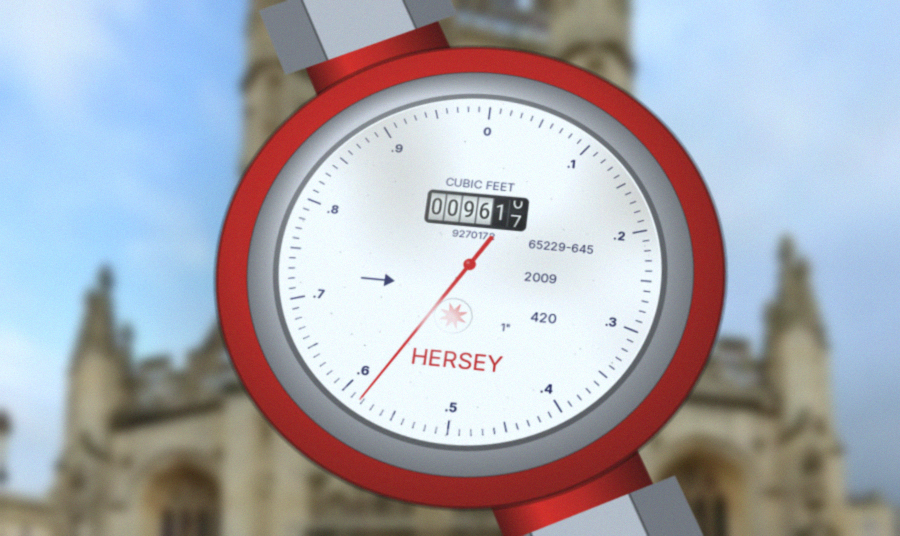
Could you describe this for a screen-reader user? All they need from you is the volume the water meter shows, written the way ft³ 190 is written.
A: ft³ 9616.58
